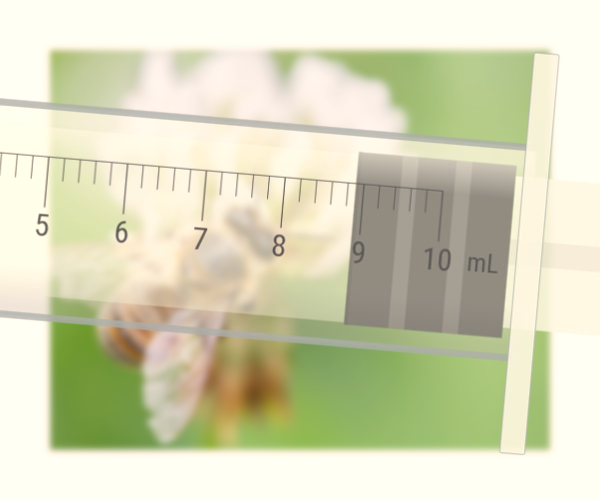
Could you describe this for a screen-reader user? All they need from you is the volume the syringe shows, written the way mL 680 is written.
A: mL 8.9
